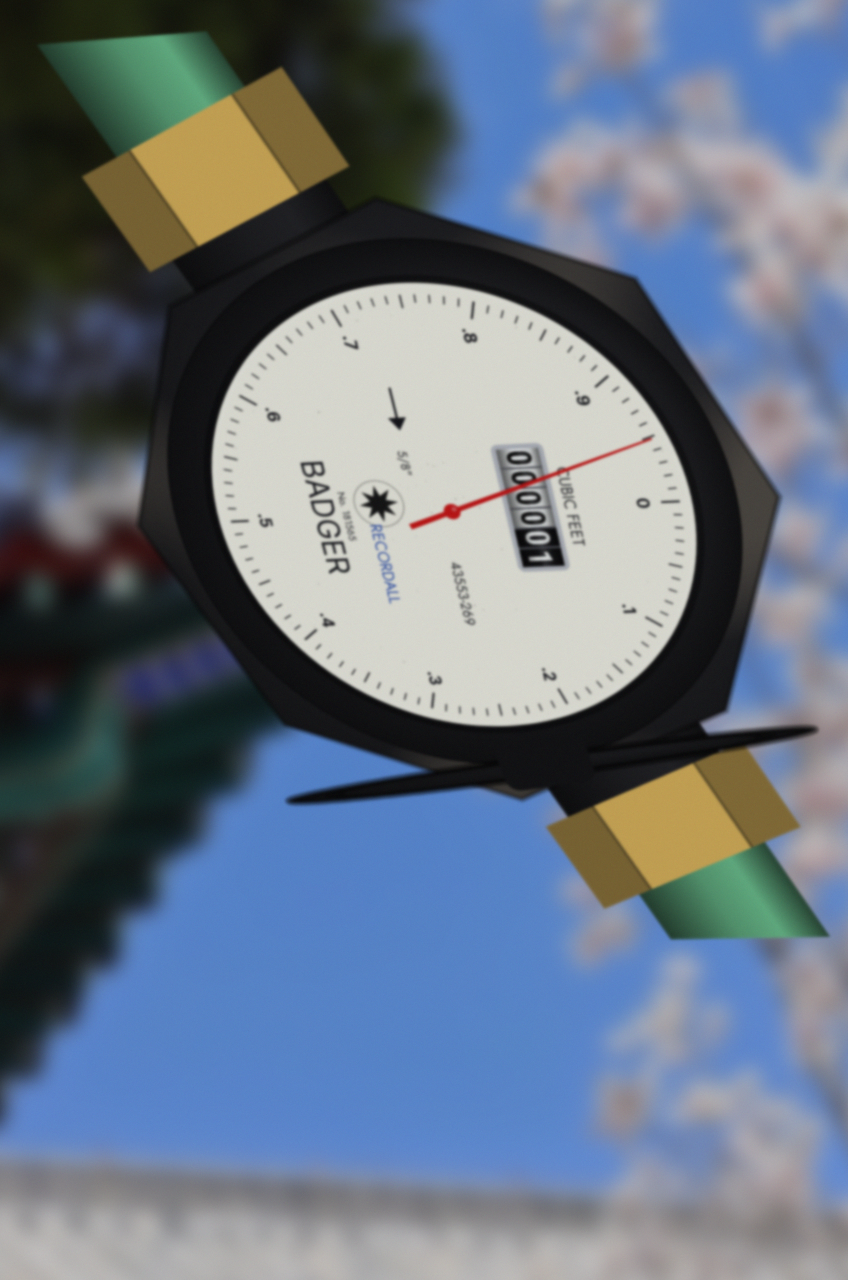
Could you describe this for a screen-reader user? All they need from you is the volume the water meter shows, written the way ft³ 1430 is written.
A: ft³ 0.95
